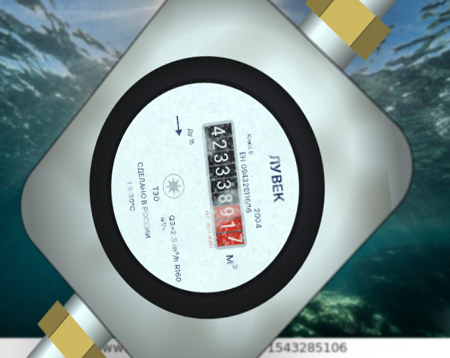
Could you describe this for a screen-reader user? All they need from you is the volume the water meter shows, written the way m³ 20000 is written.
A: m³ 423338.917
